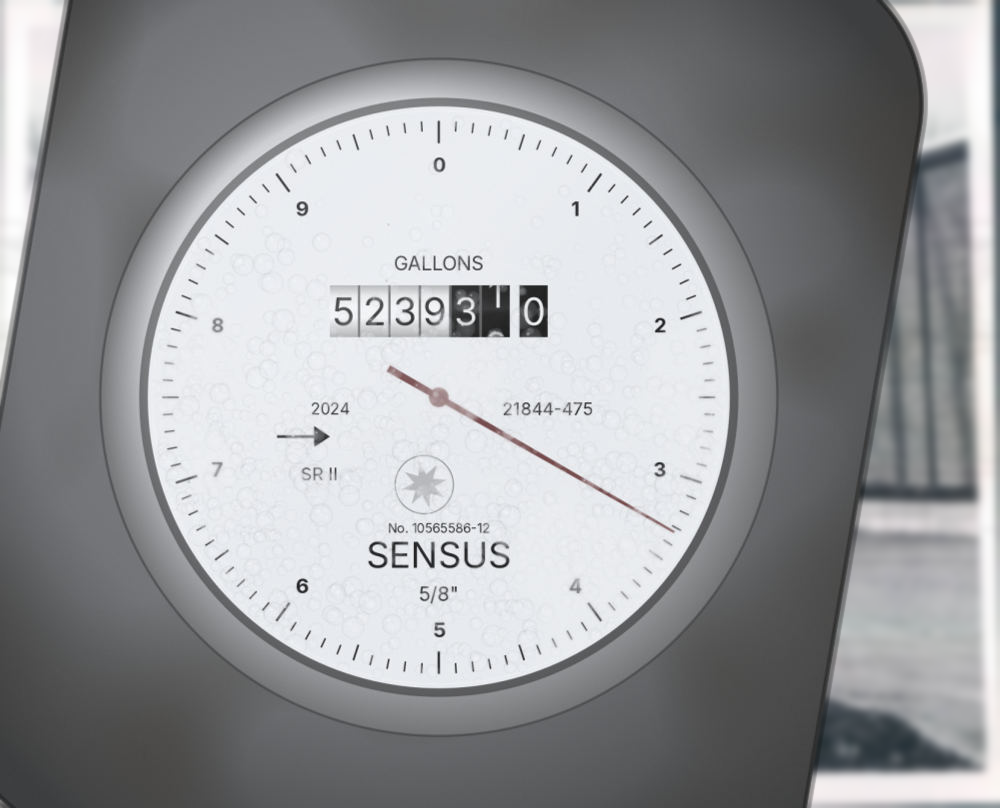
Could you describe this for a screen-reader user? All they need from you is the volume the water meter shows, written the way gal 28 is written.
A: gal 5239313.3
